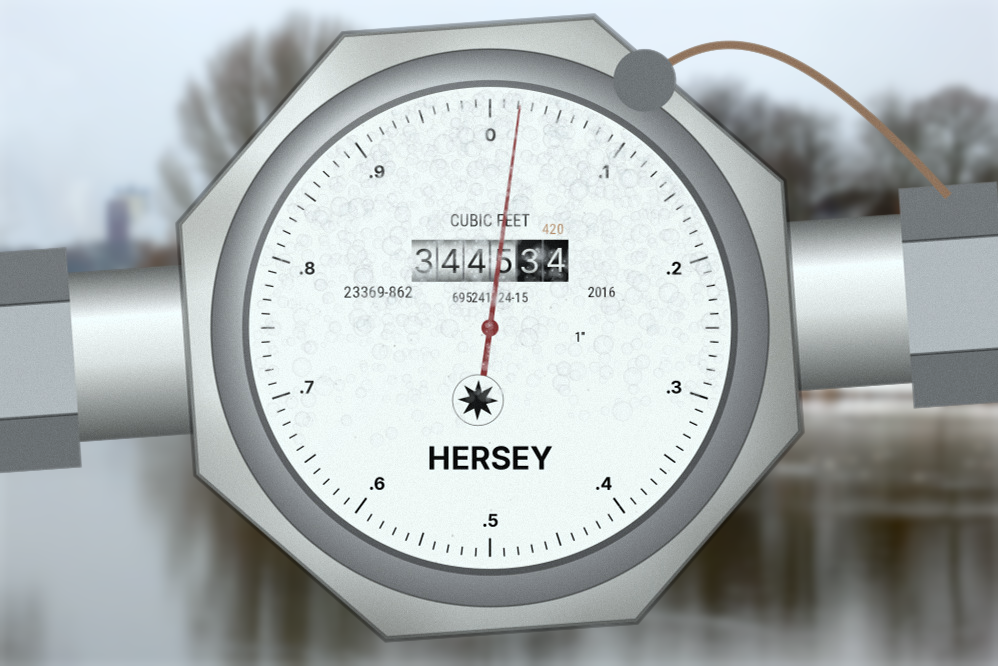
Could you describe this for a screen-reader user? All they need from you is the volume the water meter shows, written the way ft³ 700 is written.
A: ft³ 344534.02
